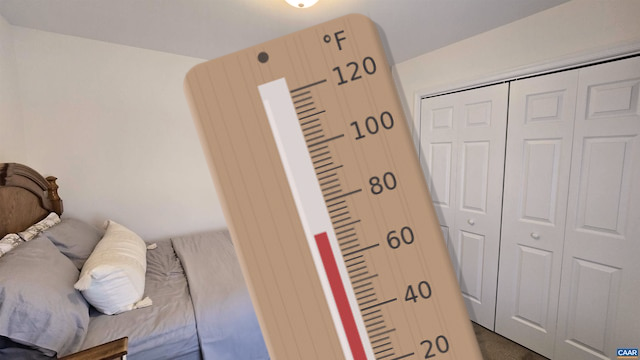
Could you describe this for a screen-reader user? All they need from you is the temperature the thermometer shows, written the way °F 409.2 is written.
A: °F 70
